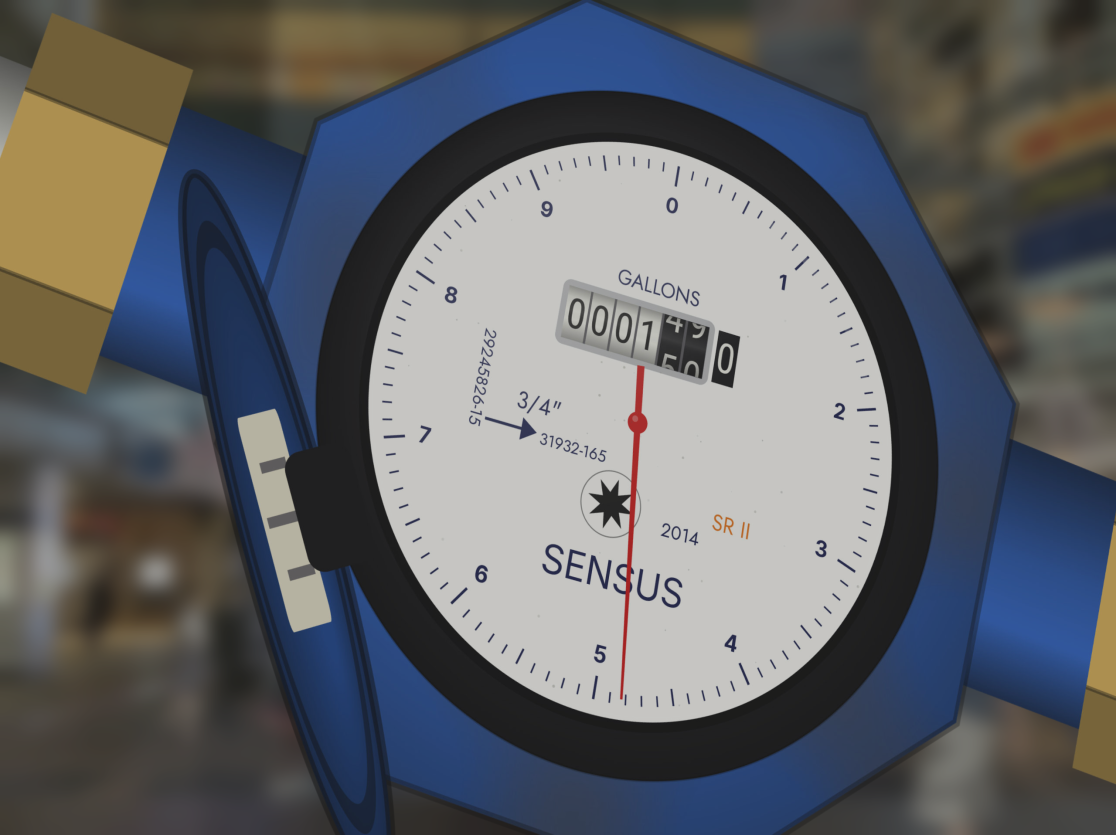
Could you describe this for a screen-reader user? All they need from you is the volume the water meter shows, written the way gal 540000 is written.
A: gal 1494.8
